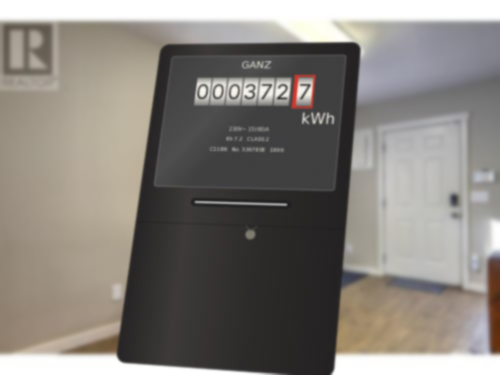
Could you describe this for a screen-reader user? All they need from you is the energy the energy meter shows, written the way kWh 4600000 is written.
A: kWh 372.7
